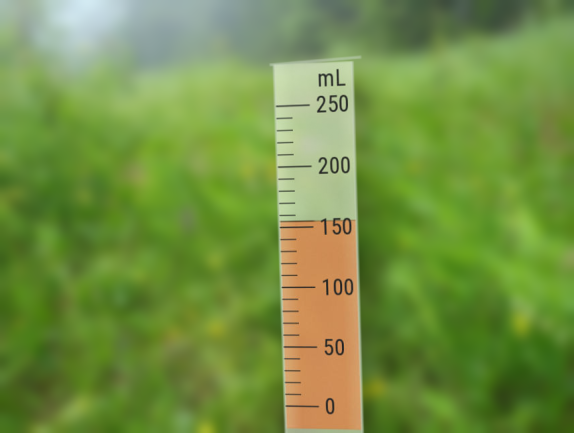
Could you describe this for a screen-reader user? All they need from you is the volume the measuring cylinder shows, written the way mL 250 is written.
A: mL 155
